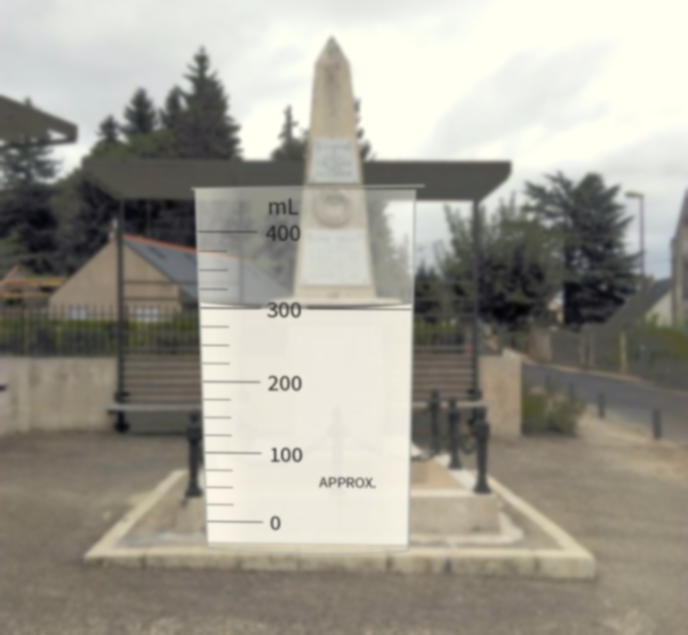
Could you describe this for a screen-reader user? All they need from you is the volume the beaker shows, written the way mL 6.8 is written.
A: mL 300
